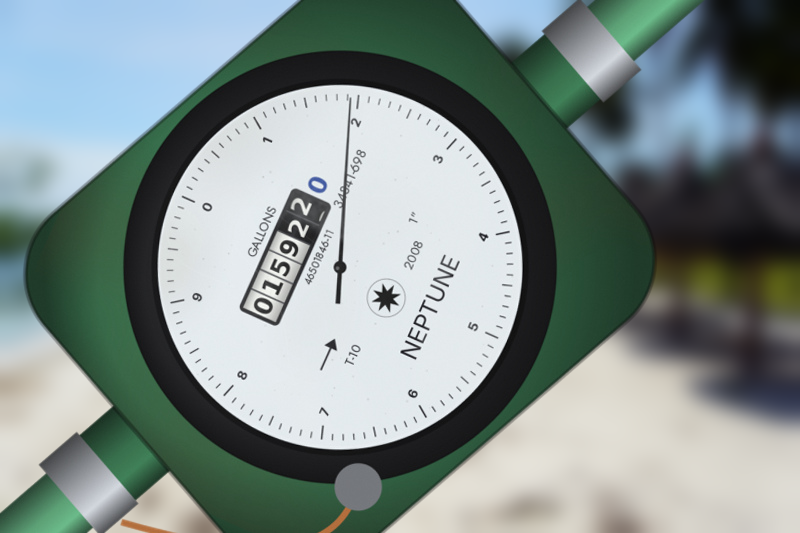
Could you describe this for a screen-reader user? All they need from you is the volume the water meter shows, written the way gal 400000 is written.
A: gal 159221.9
